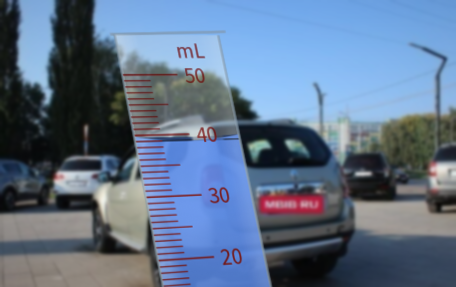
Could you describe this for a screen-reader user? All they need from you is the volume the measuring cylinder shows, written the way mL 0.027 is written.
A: mL 39
